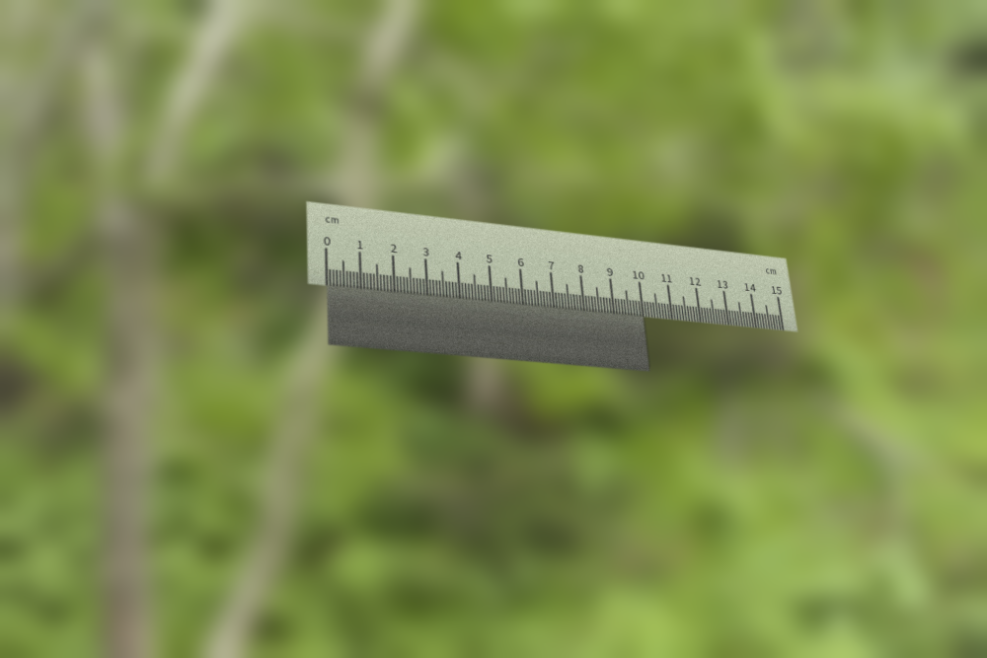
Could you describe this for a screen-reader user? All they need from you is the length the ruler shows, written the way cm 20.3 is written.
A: cm 10
